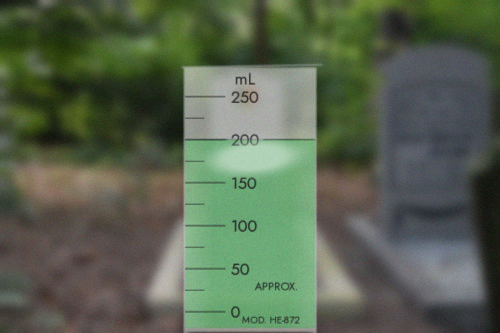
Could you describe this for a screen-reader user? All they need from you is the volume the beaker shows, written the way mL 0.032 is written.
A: mL 200
